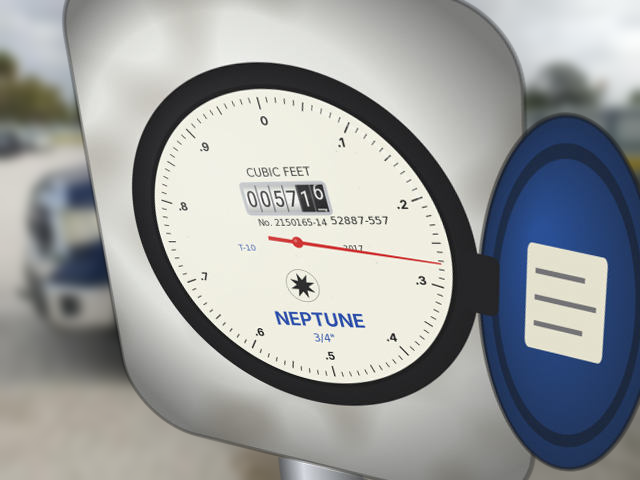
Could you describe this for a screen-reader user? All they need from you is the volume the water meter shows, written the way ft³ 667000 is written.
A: ft³ 5716.27
